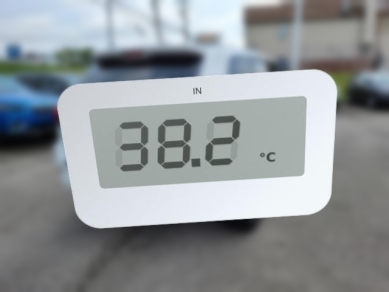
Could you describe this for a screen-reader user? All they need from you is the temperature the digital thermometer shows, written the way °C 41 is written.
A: °C 38.2
